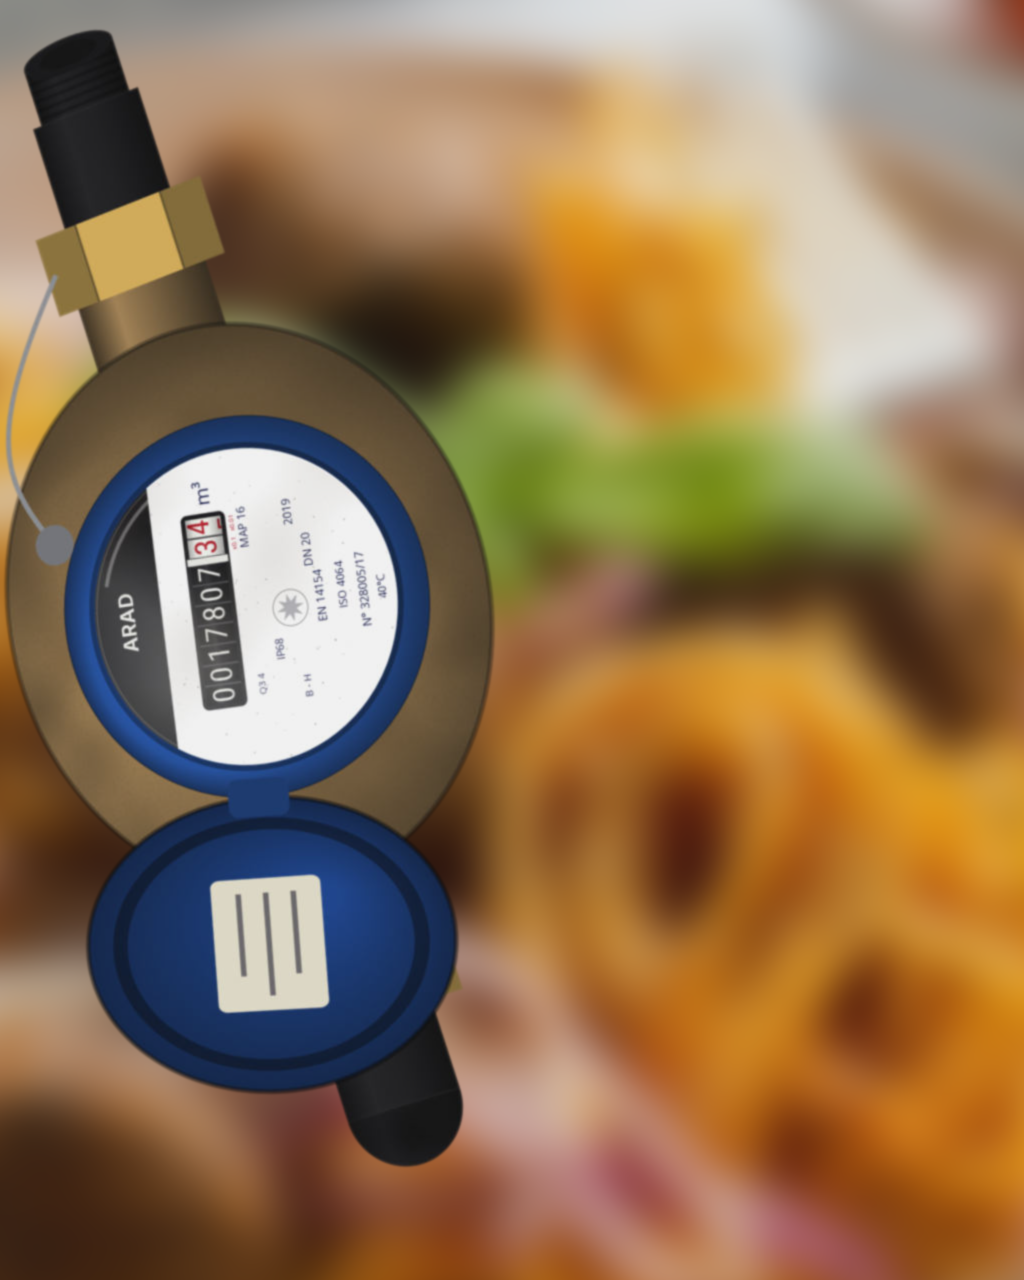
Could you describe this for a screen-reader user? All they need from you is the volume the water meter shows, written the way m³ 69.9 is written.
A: m³ 17807.34
